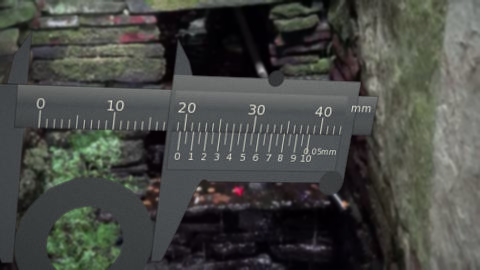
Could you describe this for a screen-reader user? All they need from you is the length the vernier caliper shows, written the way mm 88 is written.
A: mm 19.4
